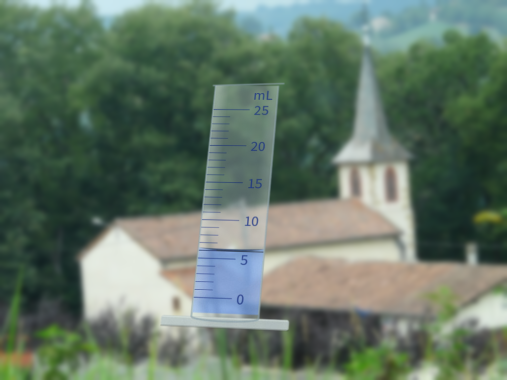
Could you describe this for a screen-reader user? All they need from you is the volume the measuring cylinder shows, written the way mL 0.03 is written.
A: mL 6
